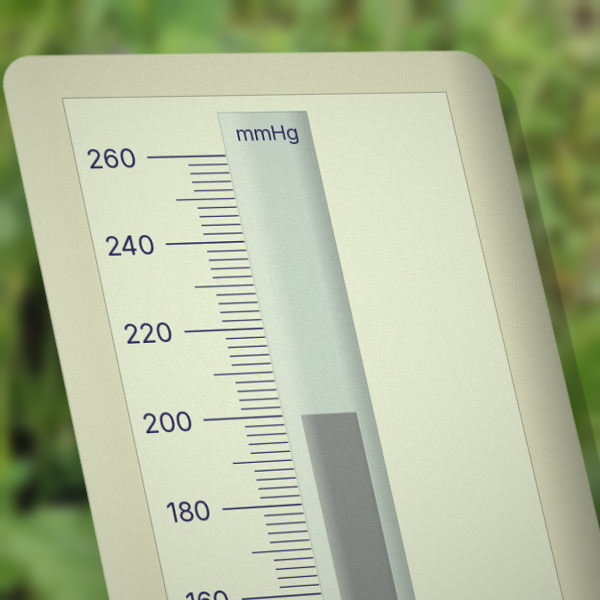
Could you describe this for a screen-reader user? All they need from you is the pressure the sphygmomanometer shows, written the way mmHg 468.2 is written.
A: mmHg 200
